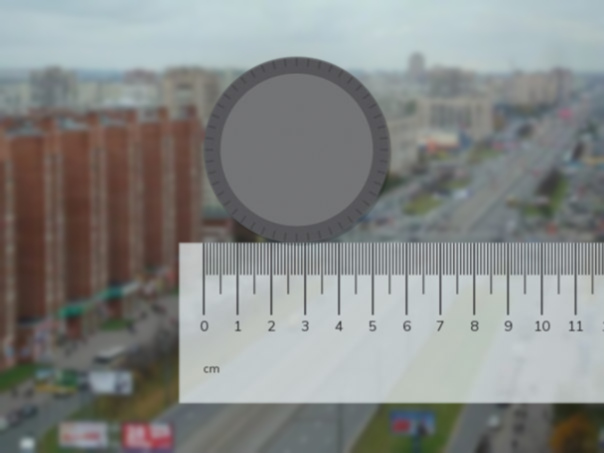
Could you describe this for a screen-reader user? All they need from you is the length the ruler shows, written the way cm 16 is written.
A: cm 5.5
